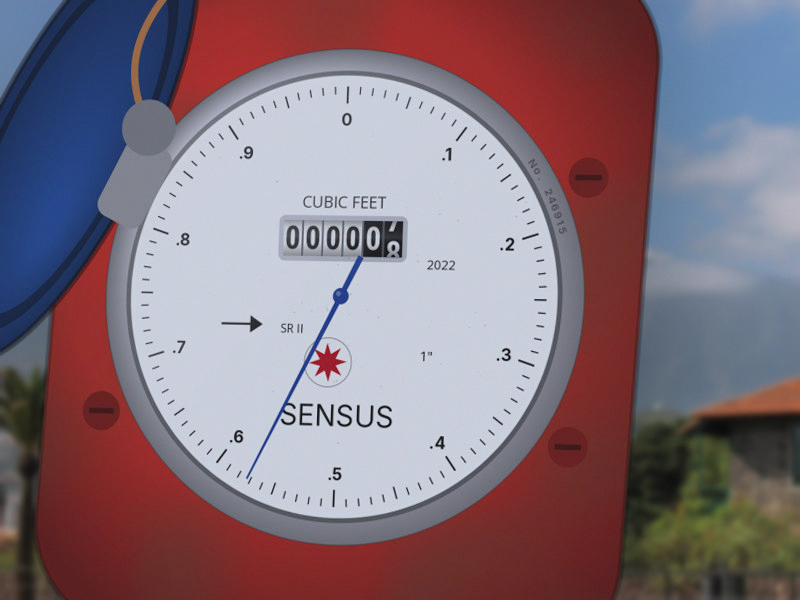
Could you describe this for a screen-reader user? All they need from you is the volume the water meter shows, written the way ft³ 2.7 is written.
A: ft³ 7.57
